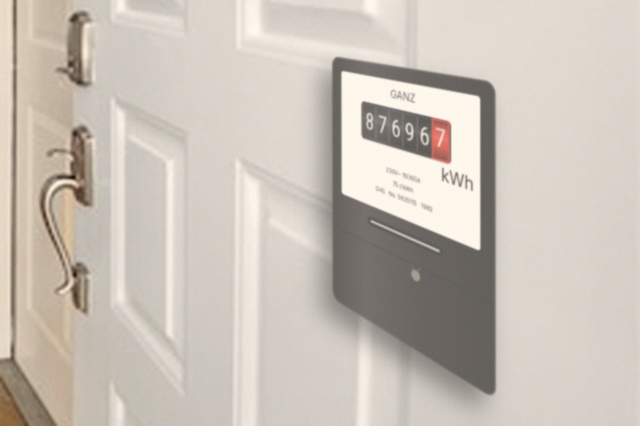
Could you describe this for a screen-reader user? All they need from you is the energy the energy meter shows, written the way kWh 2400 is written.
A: kWh 87696.7
